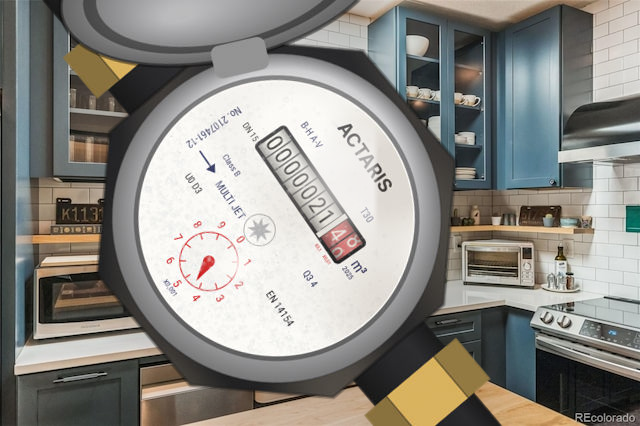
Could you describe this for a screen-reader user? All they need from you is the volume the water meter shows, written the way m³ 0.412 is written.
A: m³ 21.484
